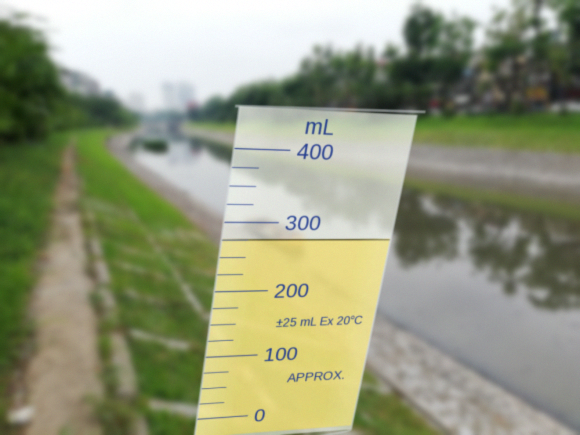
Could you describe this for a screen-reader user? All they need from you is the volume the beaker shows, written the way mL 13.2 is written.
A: mL 275
